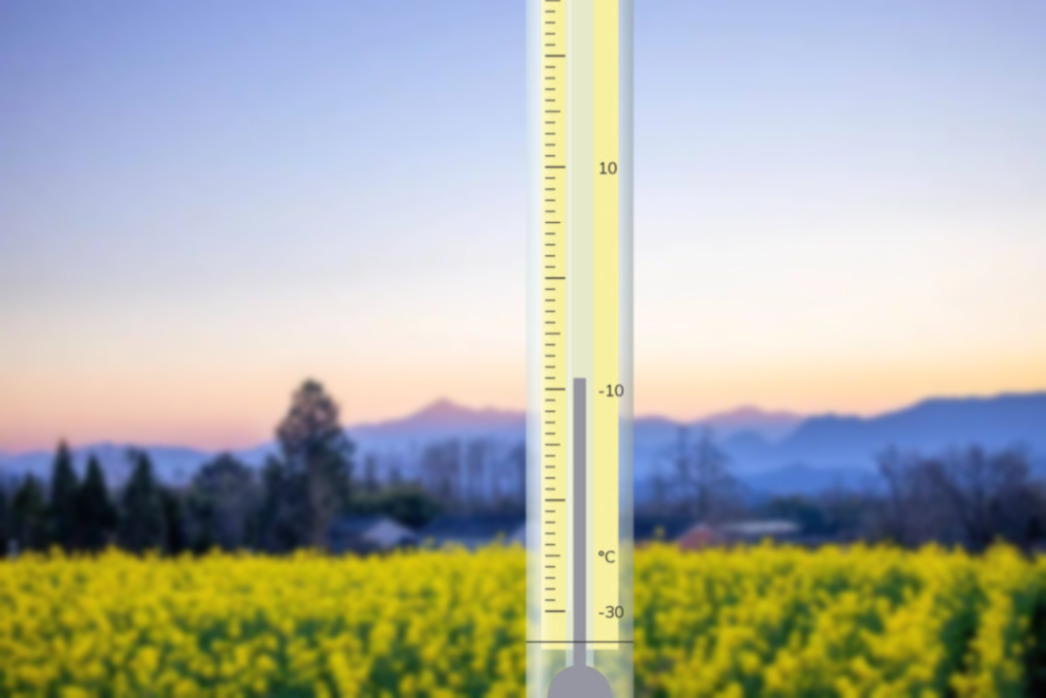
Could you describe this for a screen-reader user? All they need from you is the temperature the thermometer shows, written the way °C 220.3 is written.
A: °C -9
